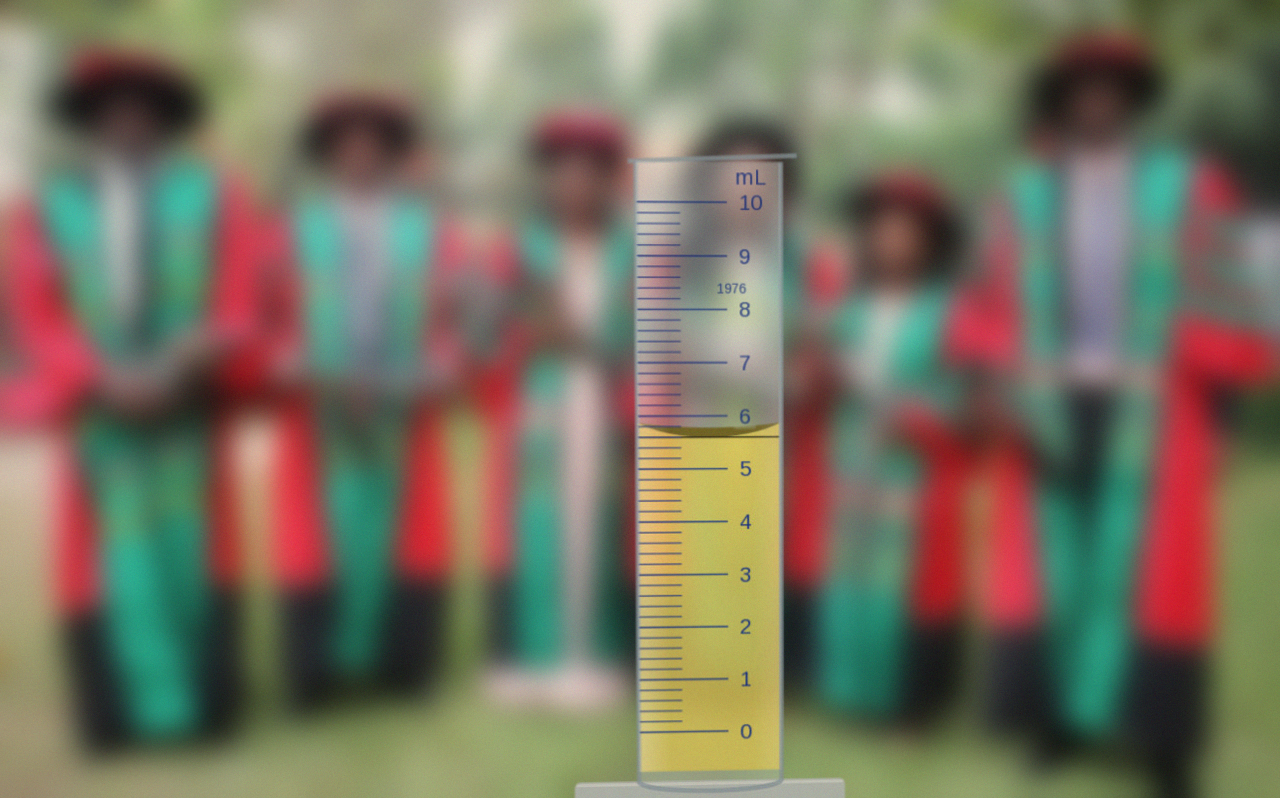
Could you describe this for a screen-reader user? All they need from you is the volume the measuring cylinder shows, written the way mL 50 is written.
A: mL 5.6
